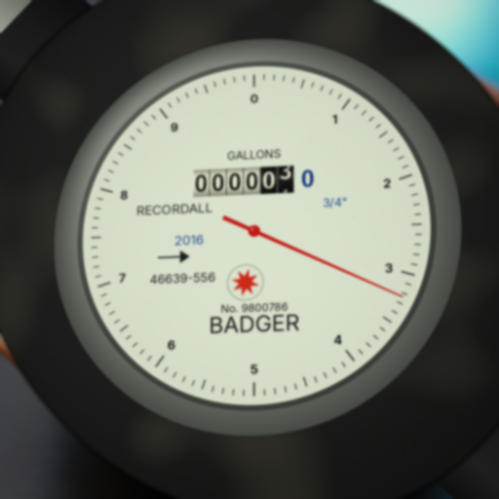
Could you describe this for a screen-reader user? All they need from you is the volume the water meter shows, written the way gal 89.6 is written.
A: gal 33.2
